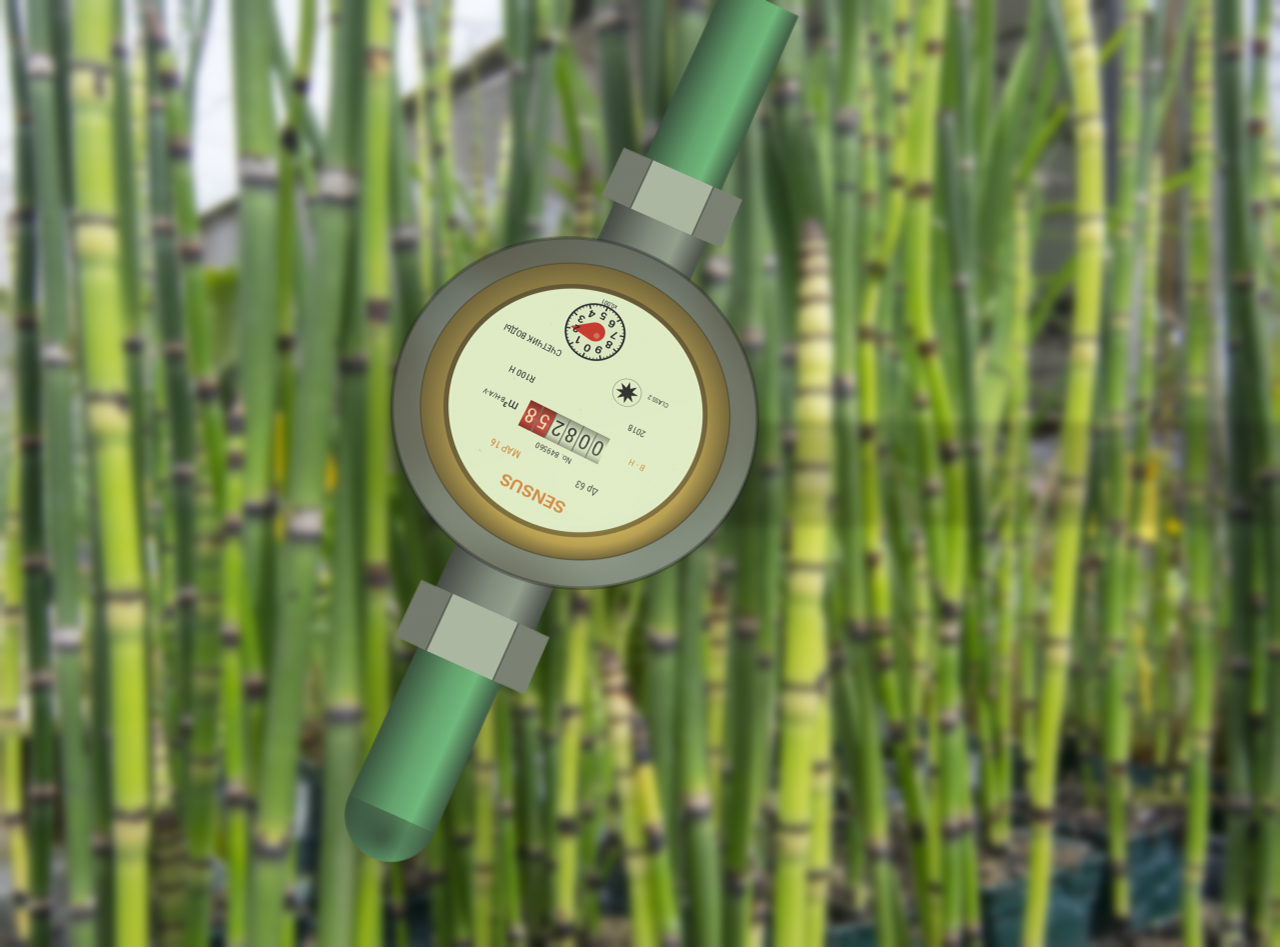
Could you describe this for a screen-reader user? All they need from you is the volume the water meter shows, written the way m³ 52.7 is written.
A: m³ 82.582
